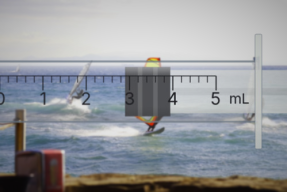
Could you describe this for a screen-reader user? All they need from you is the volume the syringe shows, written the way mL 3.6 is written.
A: mL 2.9
